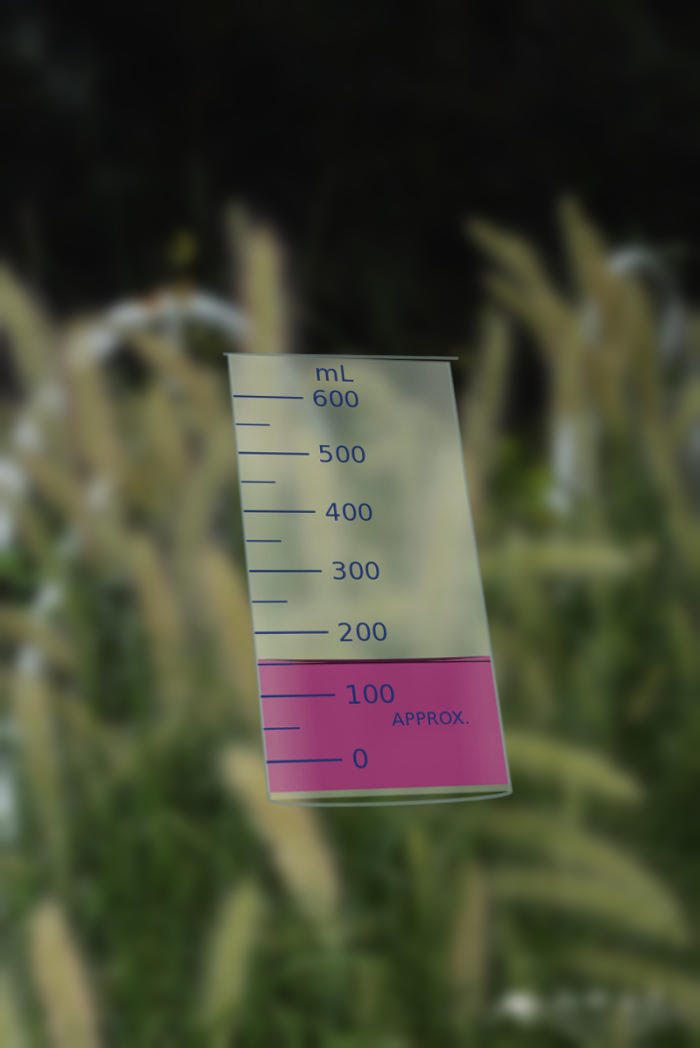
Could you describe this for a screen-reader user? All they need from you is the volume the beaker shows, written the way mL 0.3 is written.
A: mL 150
